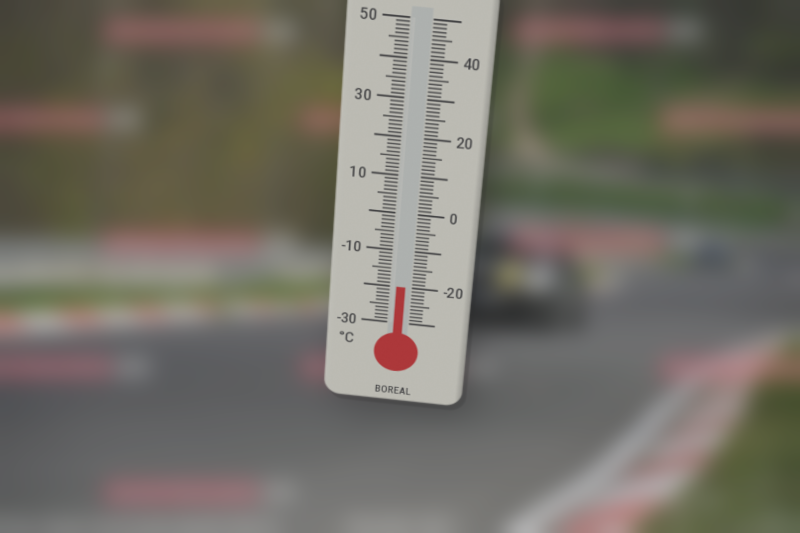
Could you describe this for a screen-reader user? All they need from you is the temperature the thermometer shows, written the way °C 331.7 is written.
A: °C -20
